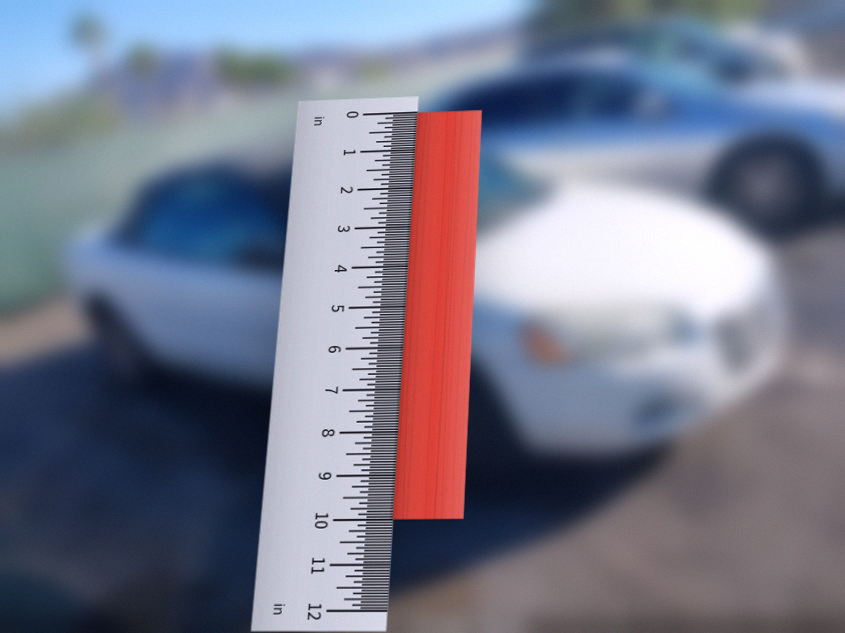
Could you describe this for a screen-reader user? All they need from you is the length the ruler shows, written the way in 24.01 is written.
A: in 10
